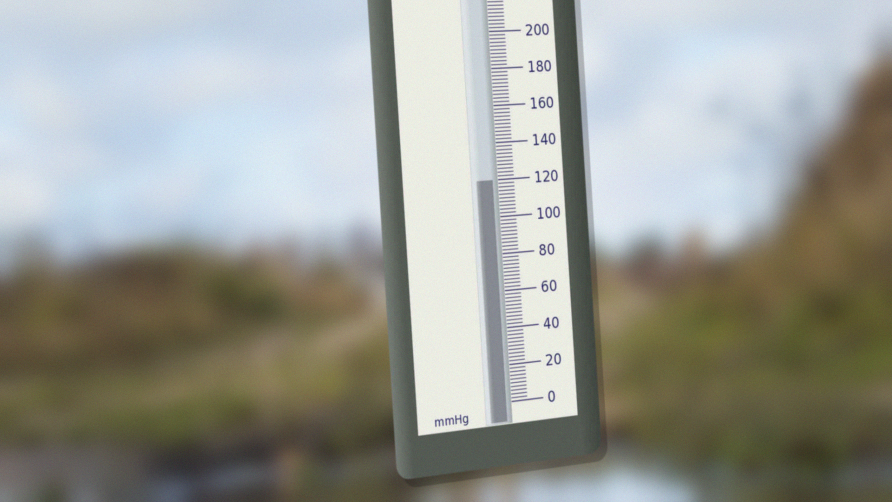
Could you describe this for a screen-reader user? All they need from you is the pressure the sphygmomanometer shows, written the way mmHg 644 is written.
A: mmHg 120
